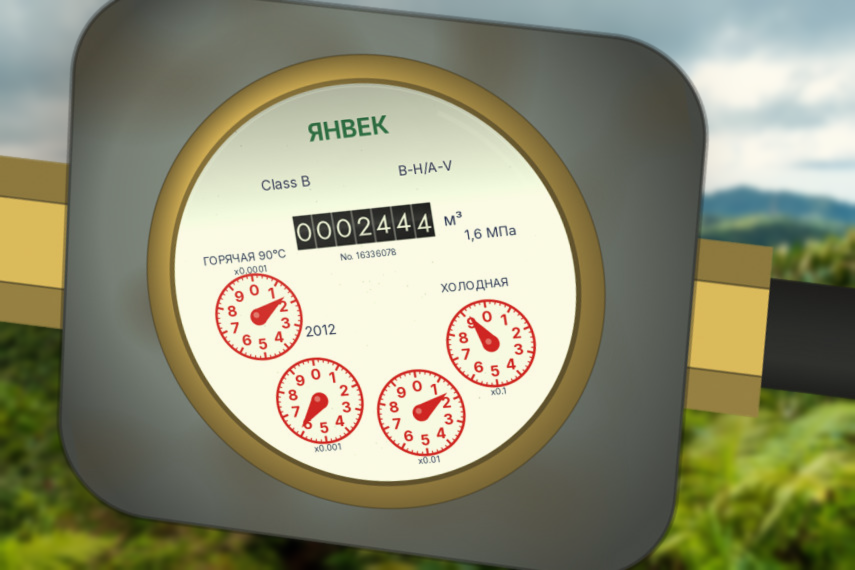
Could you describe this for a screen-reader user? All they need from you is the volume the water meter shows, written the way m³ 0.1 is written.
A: m³ 2443.9161
